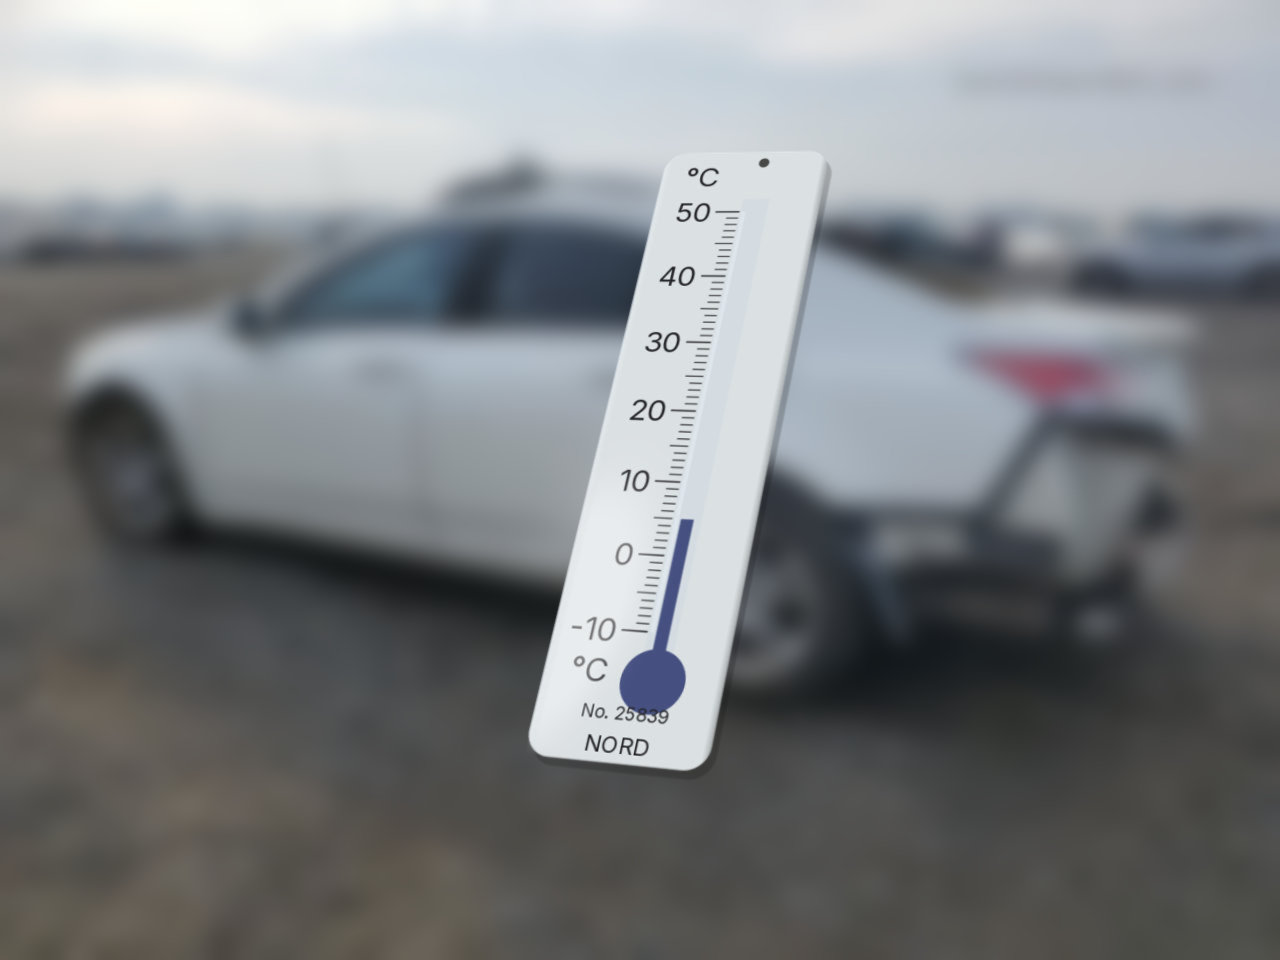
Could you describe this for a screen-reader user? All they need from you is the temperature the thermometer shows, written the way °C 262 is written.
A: °C 5
